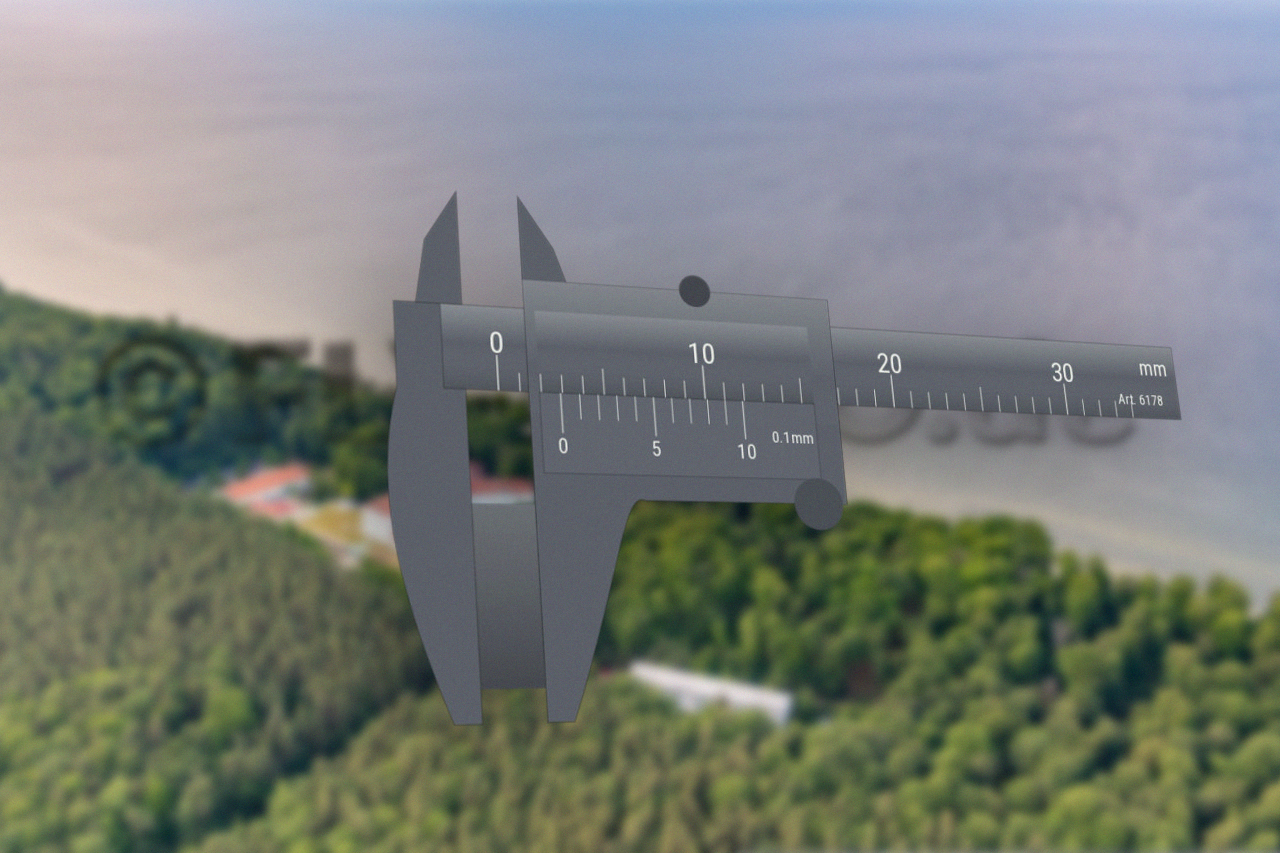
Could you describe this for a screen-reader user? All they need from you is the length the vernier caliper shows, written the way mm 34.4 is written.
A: mm 2.9
